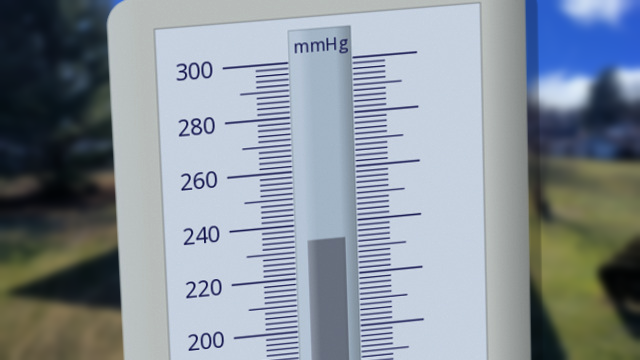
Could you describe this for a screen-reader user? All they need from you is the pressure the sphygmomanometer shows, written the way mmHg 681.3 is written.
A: mmHg 234
